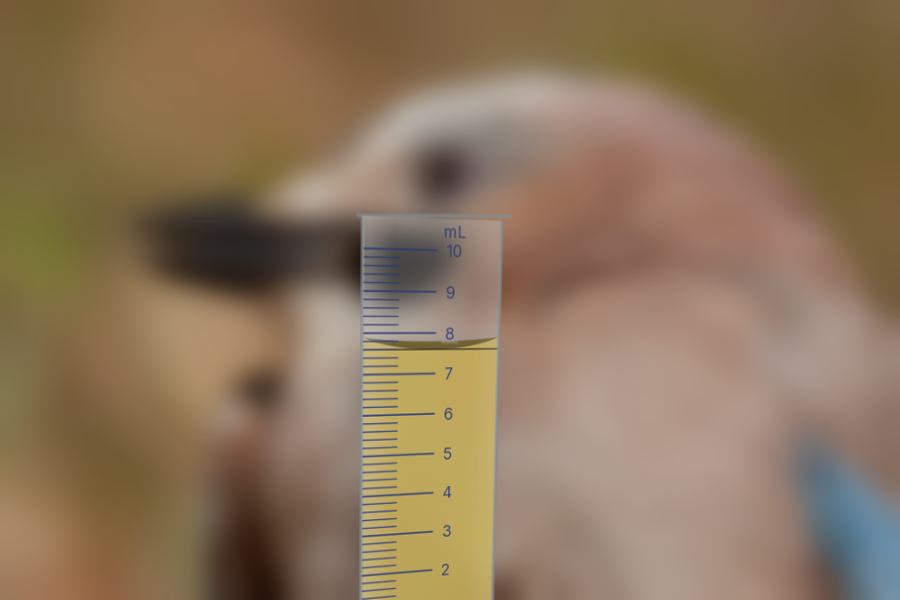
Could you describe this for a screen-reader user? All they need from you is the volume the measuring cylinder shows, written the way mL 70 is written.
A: mL 7.6
